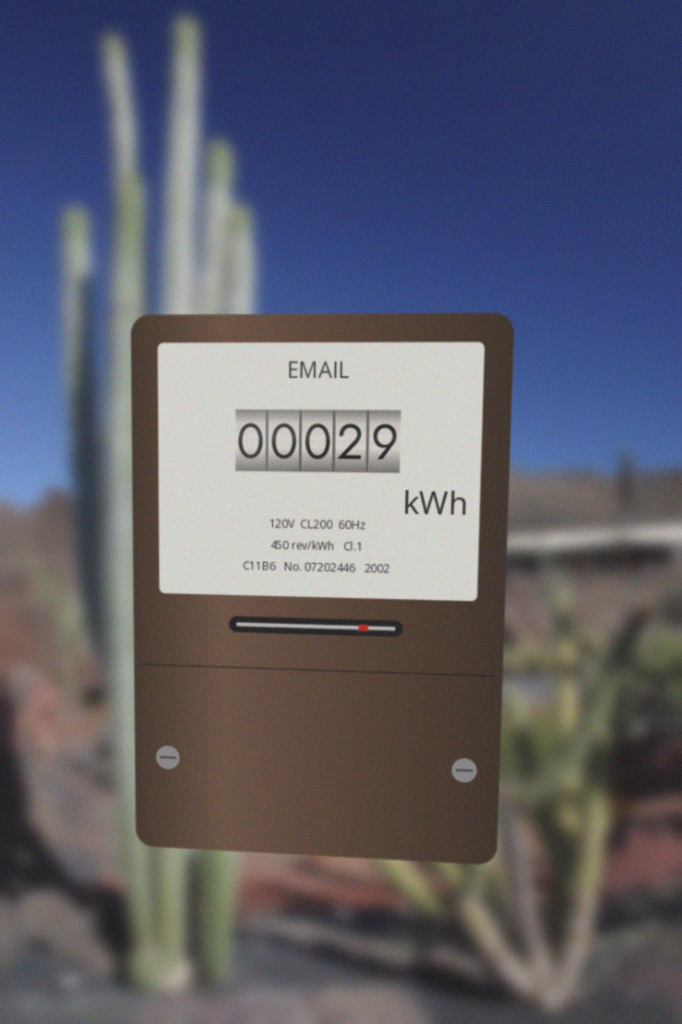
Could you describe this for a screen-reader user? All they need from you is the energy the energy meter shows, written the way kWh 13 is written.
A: kWh 29
